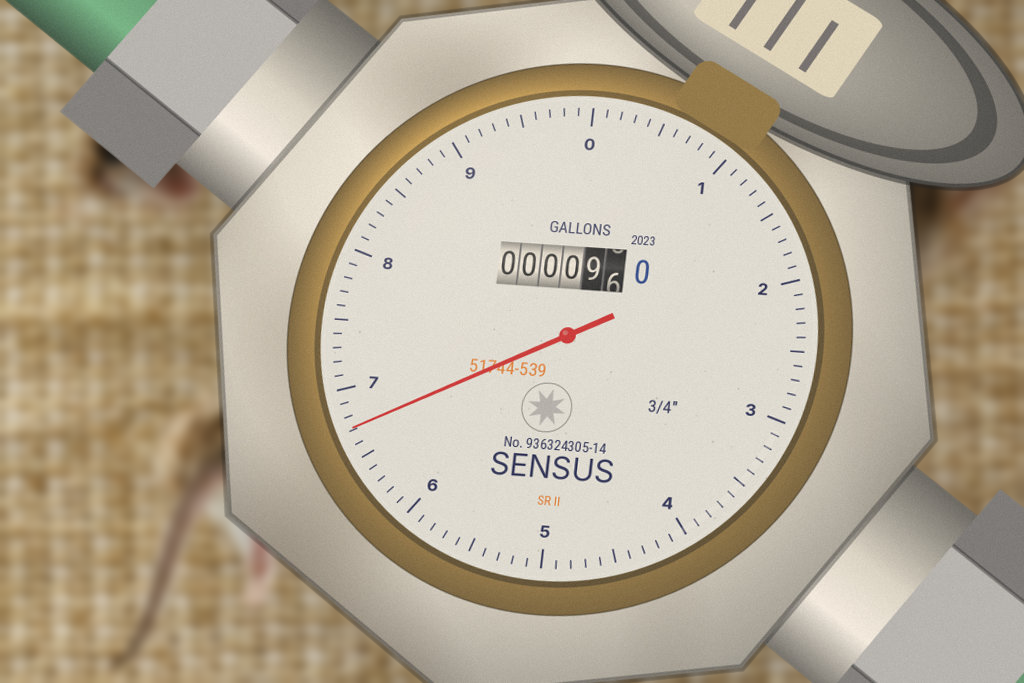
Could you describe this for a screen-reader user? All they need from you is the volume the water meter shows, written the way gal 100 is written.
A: gal 956.7
